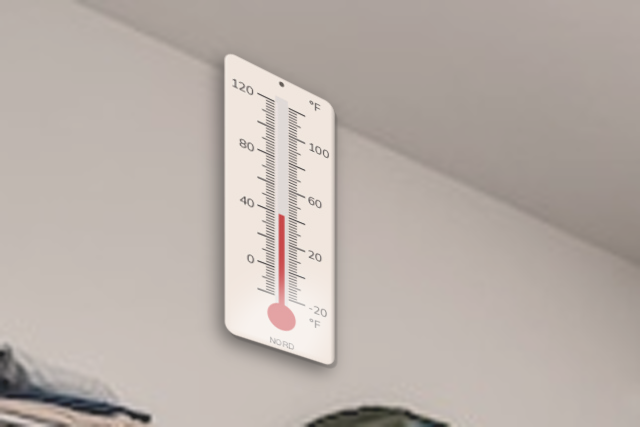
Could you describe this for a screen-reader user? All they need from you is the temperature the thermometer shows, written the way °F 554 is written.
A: °F 40
